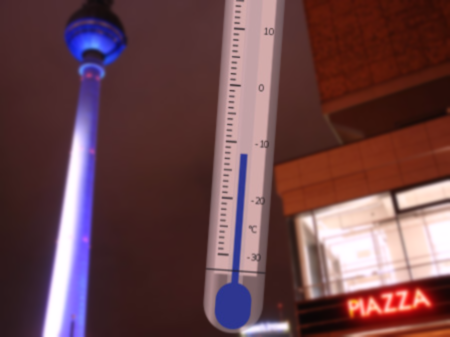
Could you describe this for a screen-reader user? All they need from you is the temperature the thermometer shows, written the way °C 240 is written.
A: °C -12
